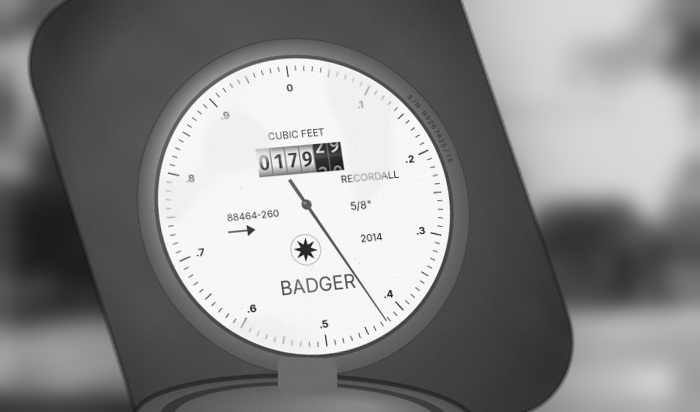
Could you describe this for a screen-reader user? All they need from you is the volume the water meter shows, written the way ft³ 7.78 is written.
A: ft³ 17929.42
